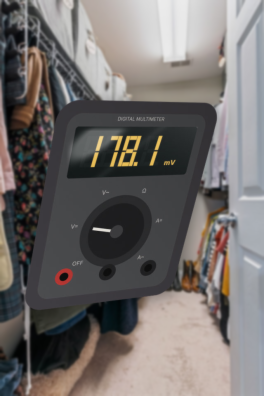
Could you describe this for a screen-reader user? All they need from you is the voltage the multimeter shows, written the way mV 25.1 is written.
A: mV 178.1
